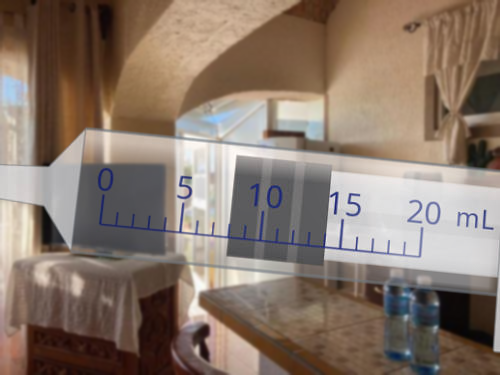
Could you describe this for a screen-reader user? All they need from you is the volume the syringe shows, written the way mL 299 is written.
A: mL 8
